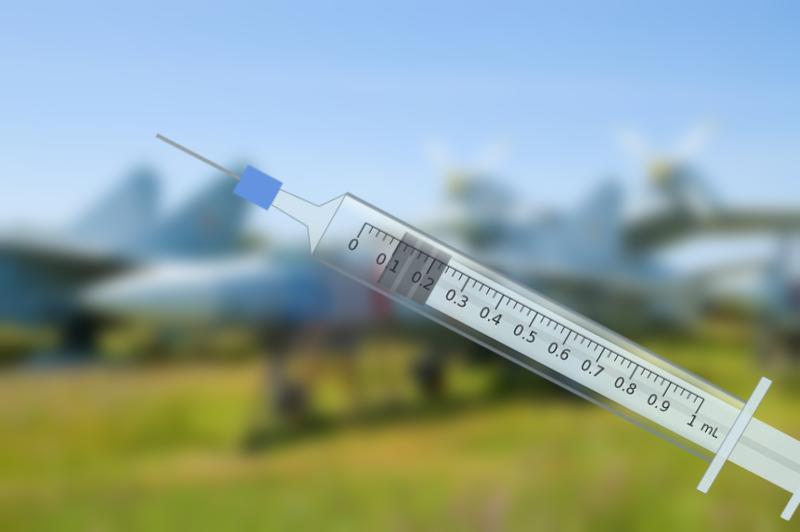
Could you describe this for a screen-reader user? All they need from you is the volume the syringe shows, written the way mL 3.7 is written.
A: mL 0.1
